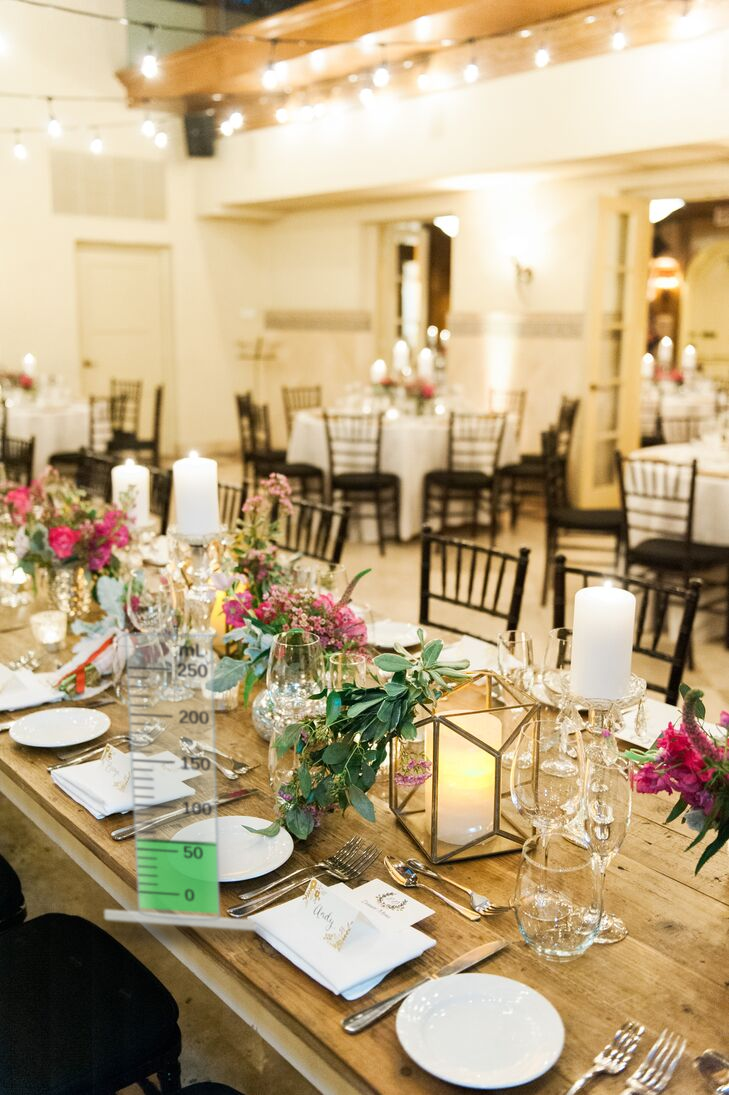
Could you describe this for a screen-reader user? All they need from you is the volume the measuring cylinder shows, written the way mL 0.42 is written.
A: mL 60
